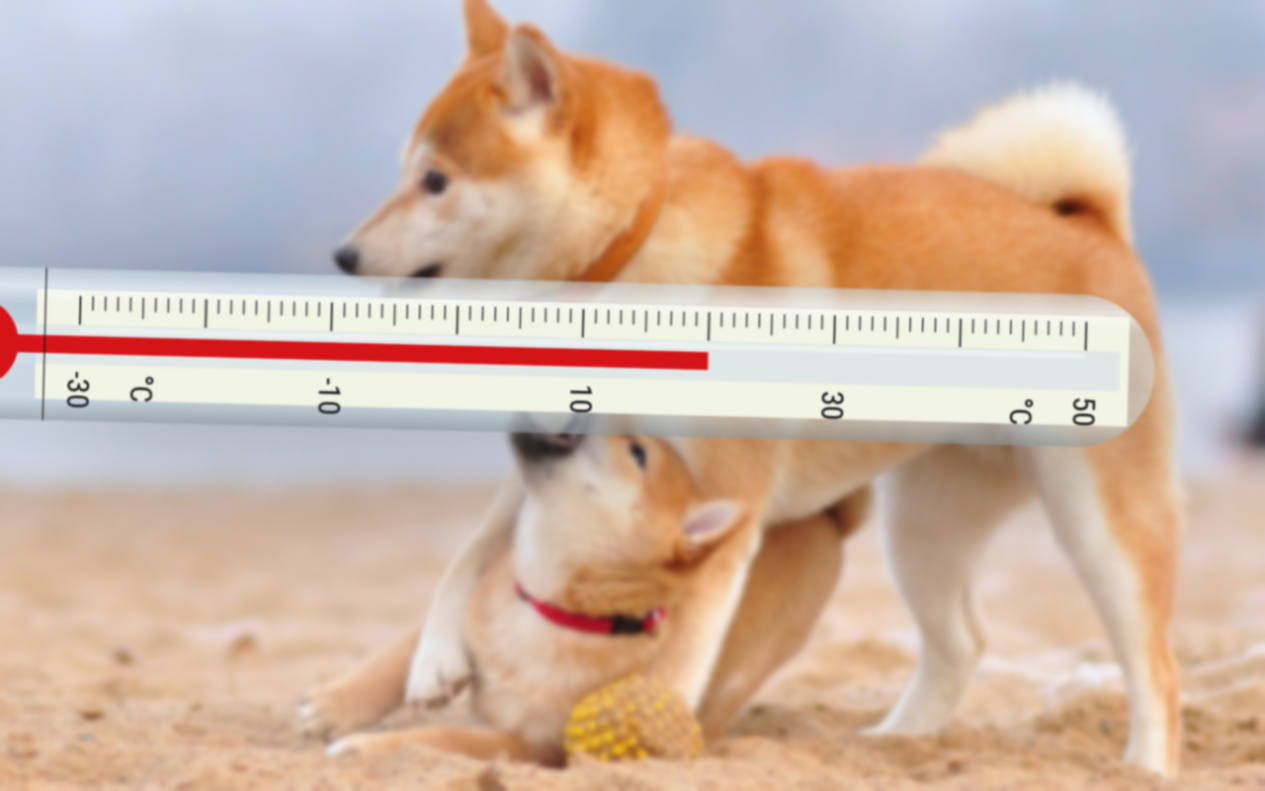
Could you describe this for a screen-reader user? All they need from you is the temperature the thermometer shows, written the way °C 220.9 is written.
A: °C 20
